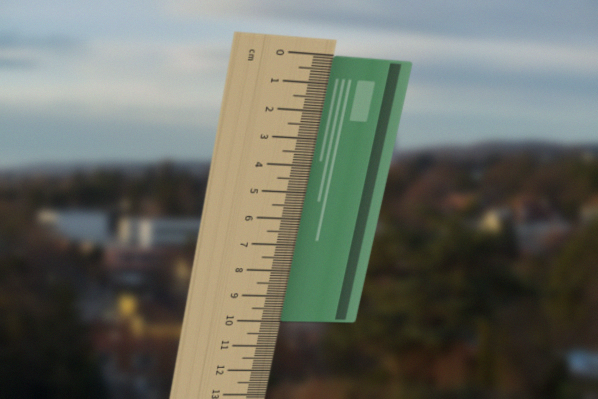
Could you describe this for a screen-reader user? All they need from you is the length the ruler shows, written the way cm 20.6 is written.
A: cm 10
